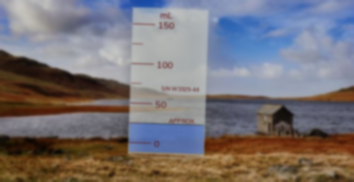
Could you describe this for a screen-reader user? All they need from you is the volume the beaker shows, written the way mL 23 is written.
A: mL 25
